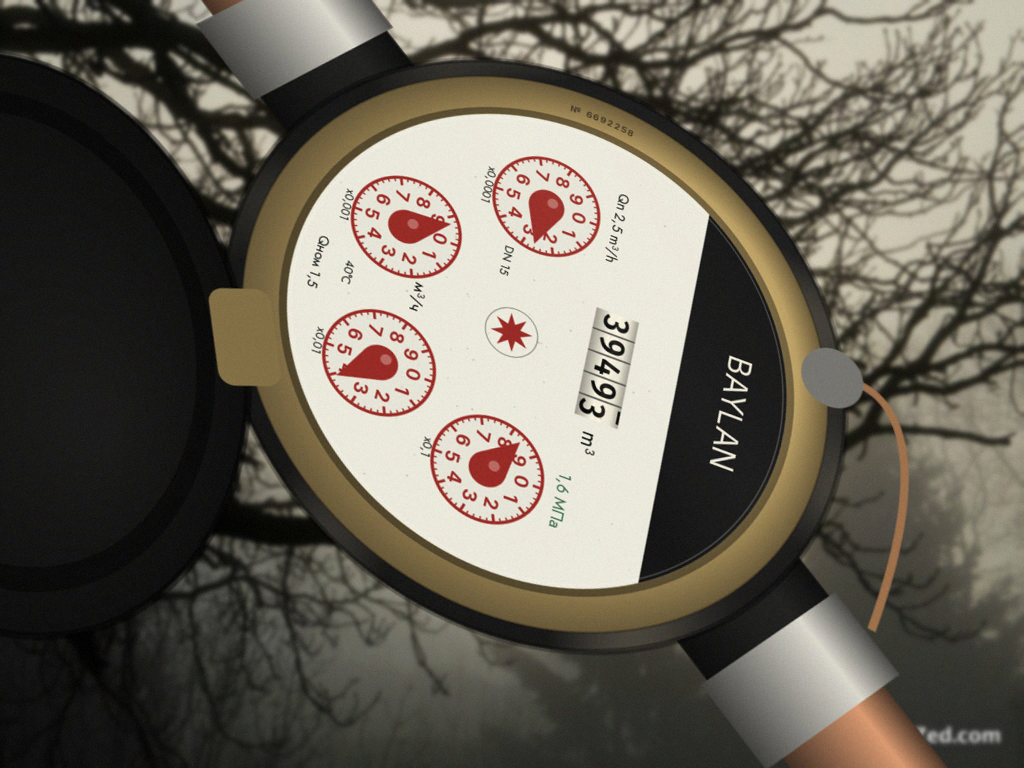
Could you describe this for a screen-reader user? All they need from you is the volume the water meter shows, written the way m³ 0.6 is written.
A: m³ 39492.8392
